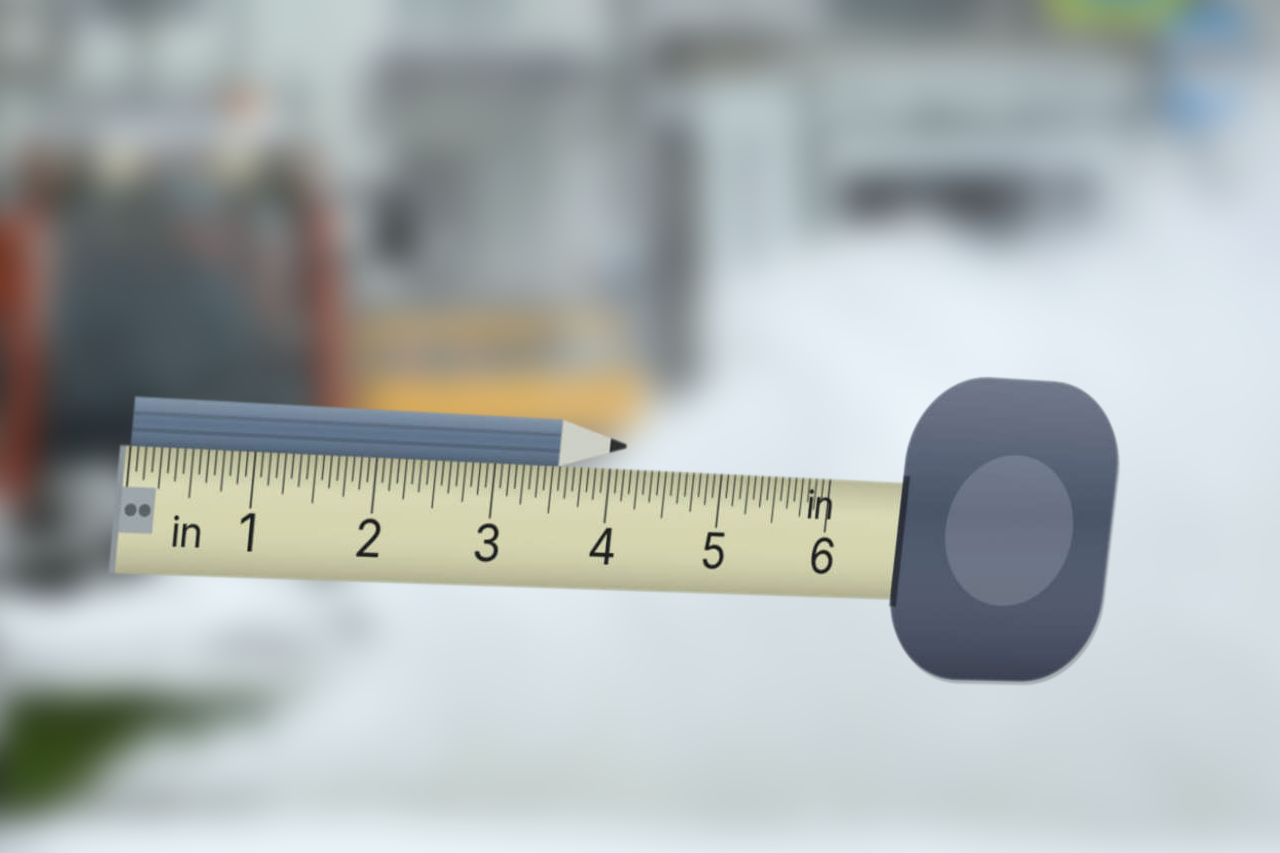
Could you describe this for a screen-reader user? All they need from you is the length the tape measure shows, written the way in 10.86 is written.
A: in 4.125
